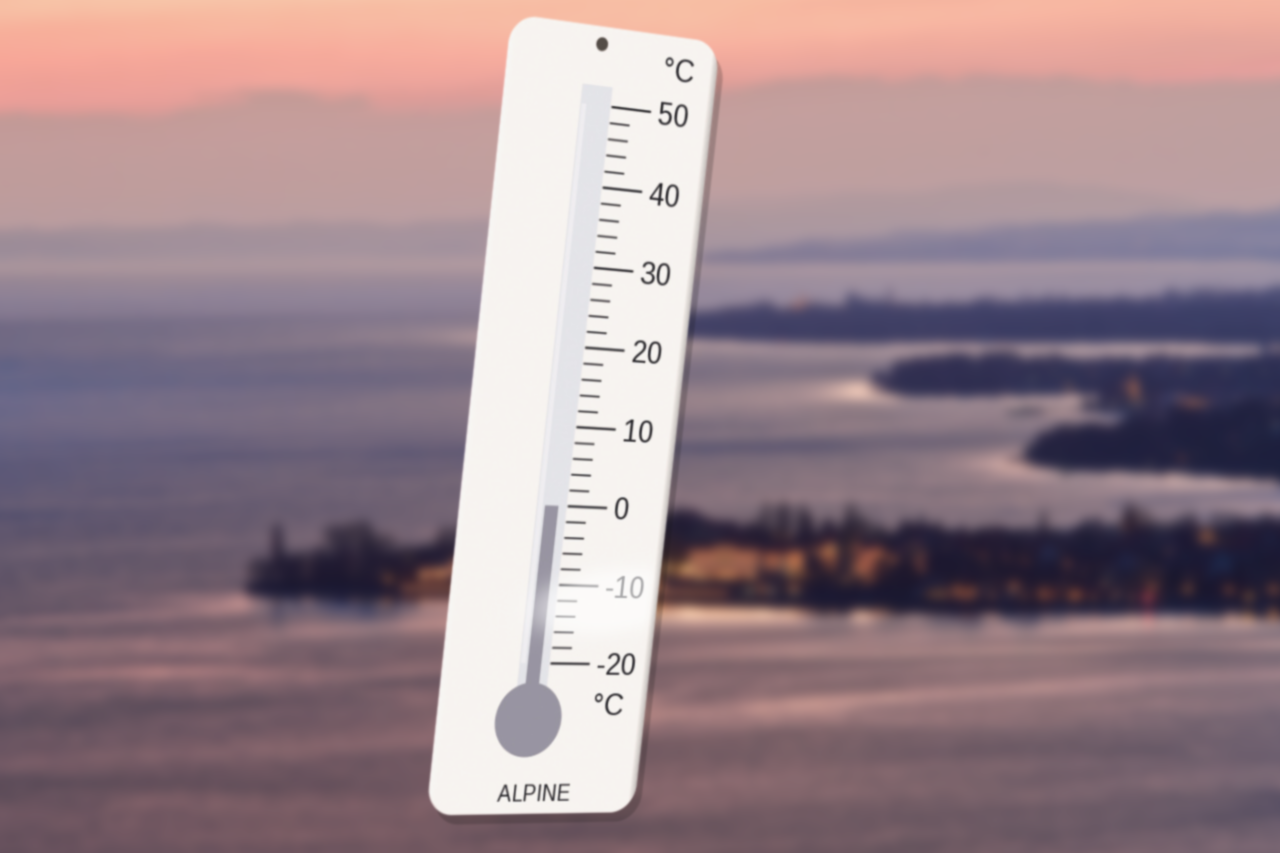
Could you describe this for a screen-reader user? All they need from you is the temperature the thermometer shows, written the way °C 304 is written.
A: °C 0
